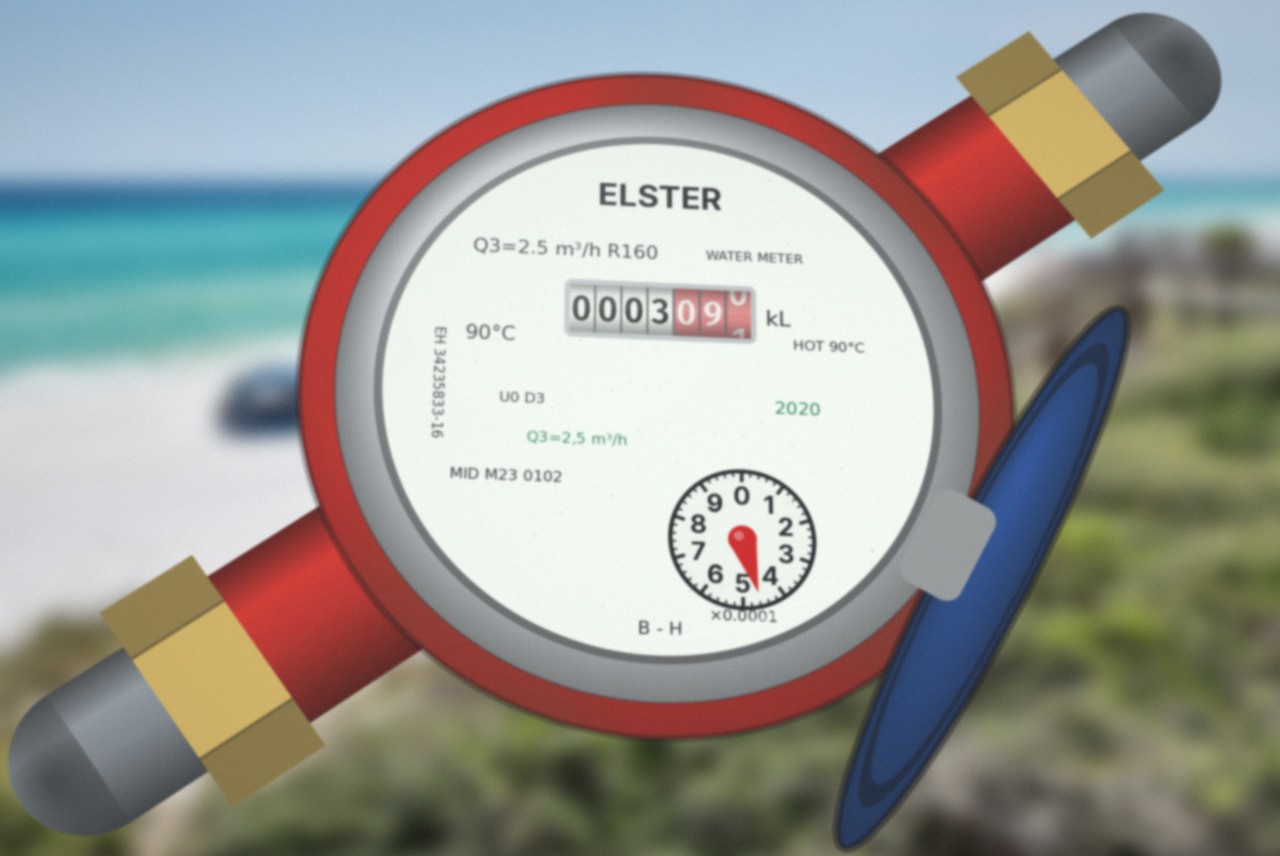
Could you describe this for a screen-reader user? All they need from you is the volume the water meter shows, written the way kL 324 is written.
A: kL 3.0904
